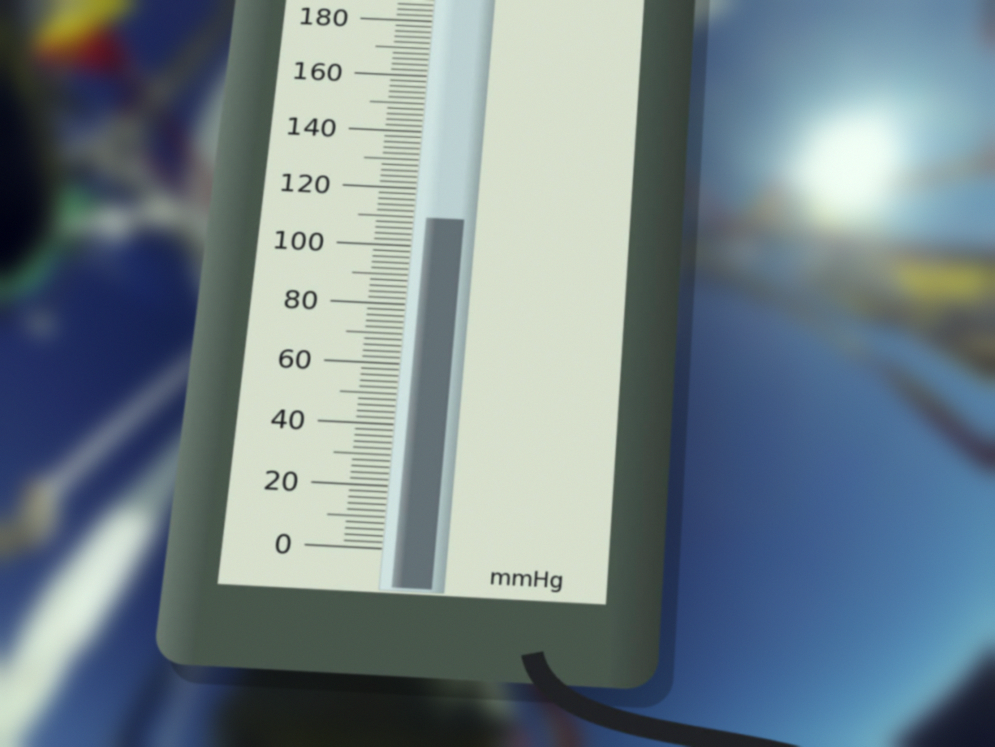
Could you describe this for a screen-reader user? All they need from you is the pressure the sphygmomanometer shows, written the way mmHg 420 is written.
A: mmHg 110
